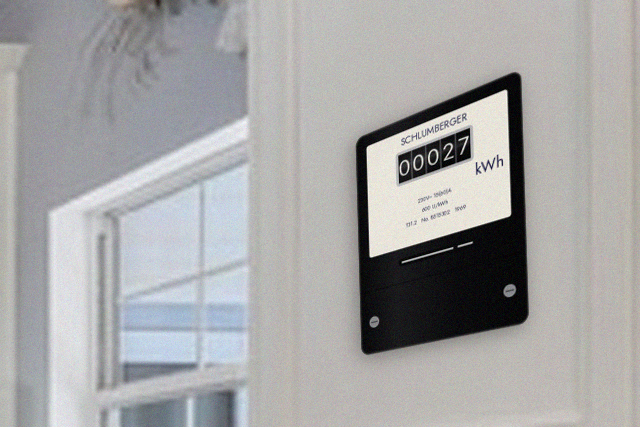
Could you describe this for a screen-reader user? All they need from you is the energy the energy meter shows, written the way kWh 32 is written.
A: kWh 27
